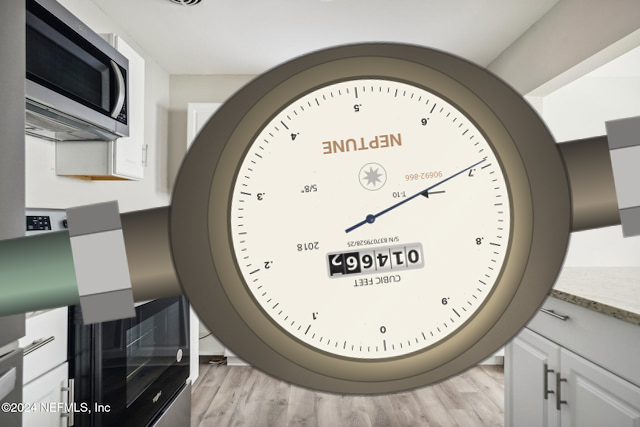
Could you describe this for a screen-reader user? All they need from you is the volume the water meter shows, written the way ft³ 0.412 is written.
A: ft³ 14661.69
